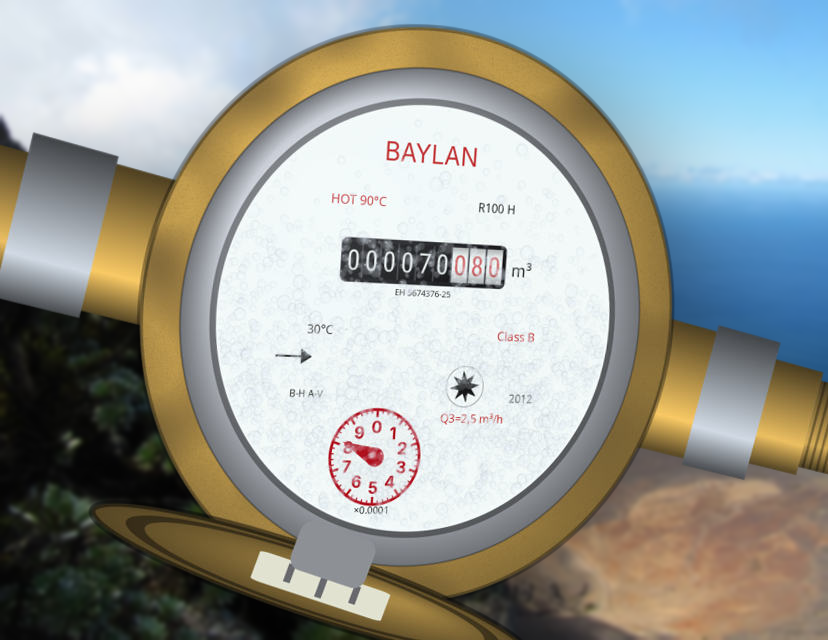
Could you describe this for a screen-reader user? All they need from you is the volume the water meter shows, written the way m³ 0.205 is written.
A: m³ 70.0808
